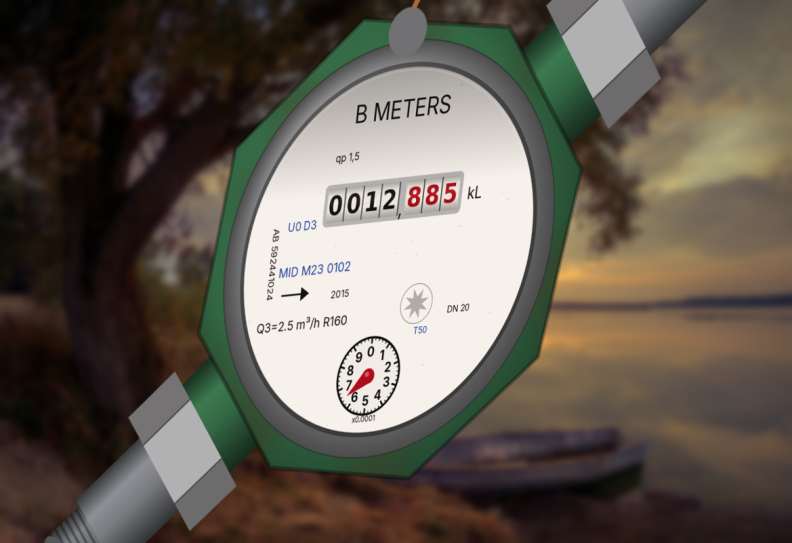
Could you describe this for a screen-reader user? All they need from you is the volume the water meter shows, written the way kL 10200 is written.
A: kL 12.8856
